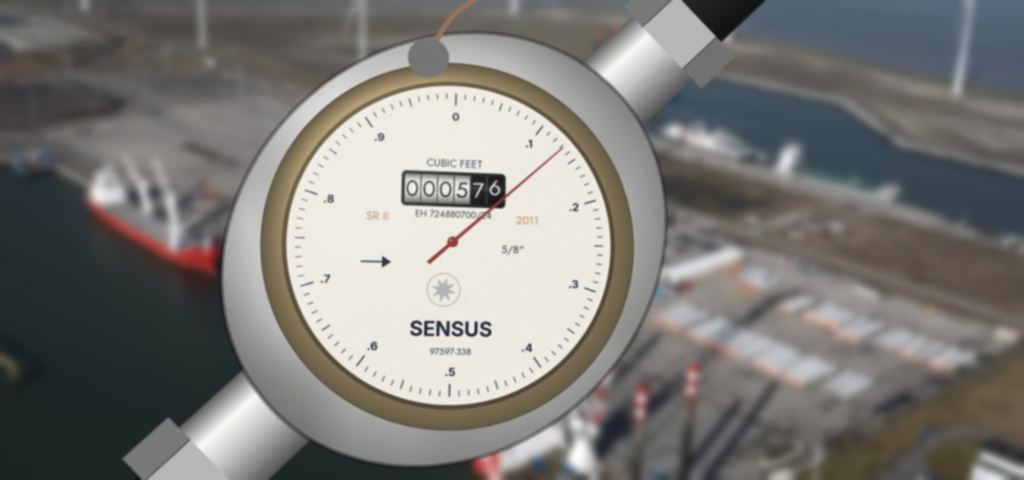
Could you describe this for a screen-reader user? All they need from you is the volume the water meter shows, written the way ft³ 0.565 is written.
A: ft³ 576.13
